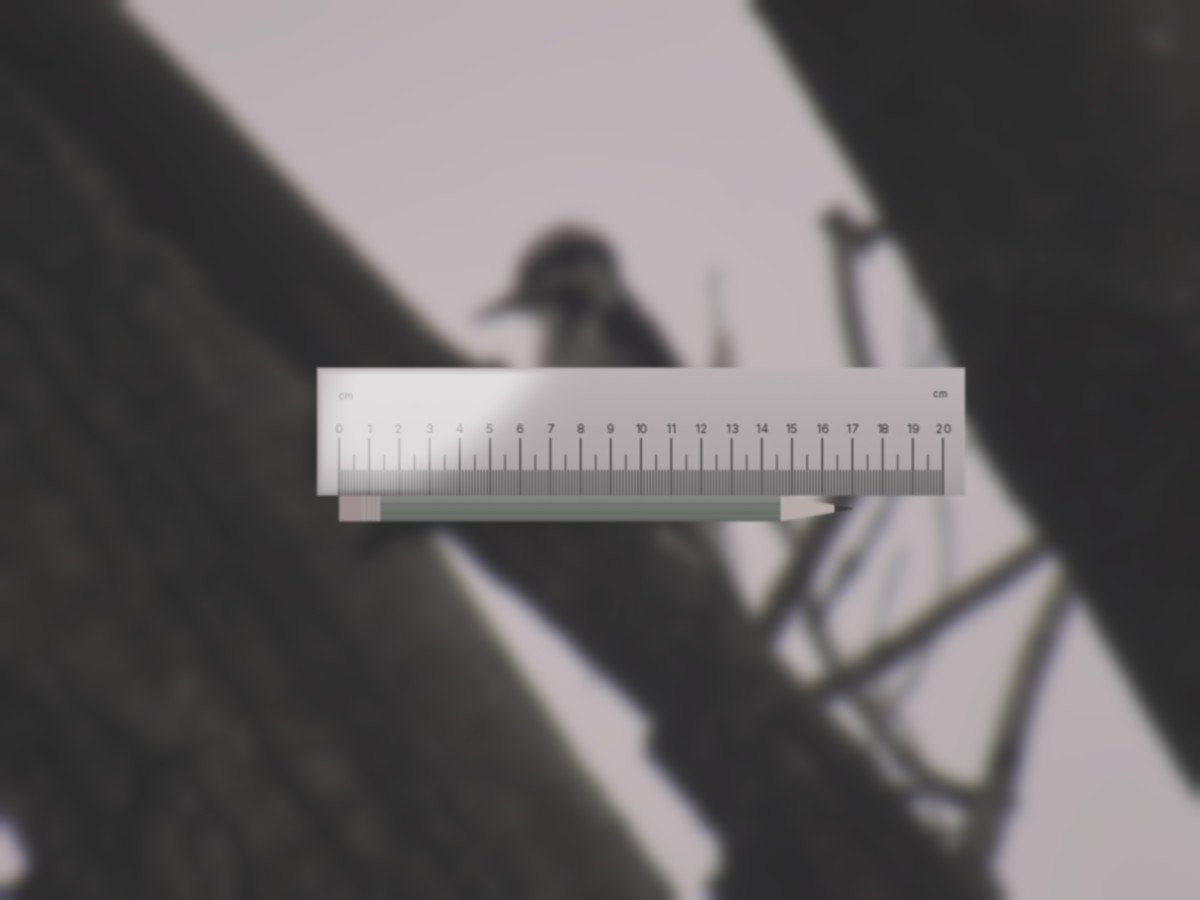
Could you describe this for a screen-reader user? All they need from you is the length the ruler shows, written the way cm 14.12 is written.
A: cm 17
